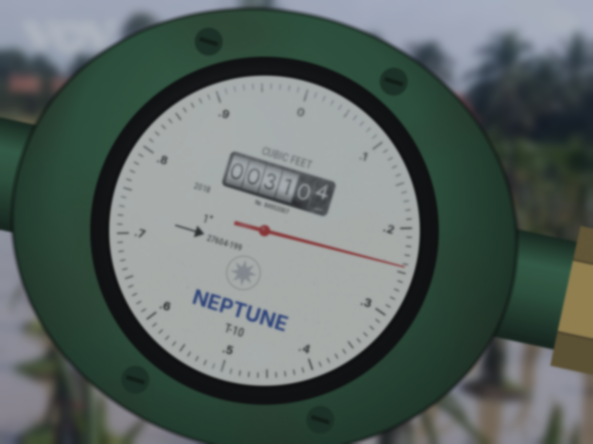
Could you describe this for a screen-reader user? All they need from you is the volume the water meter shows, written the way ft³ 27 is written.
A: ft³ 3104.24
